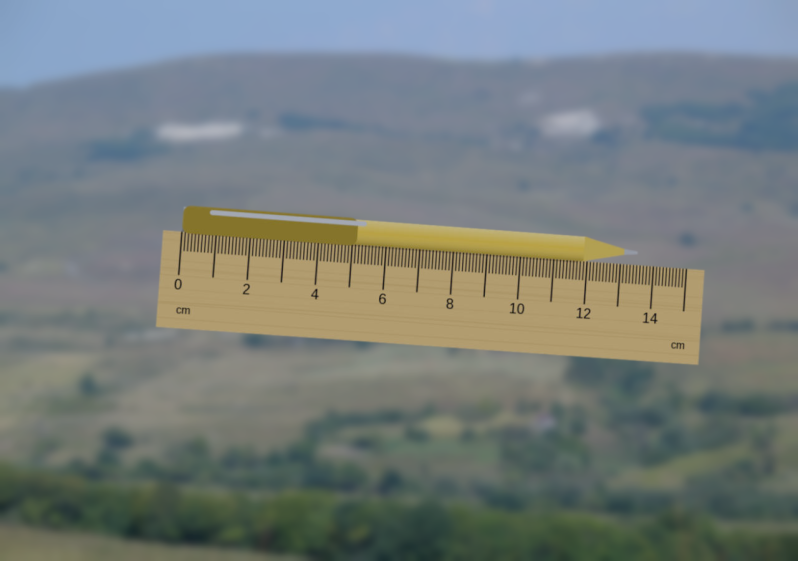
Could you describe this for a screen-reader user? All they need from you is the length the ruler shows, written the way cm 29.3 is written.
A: cm 13.5
